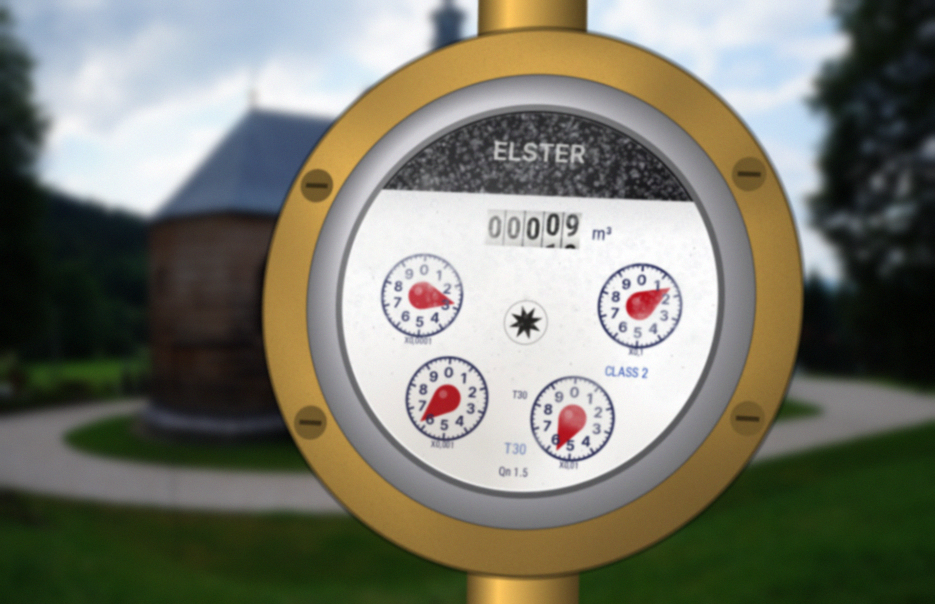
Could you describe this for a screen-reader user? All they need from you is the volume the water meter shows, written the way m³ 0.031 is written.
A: m³ 9.1562
